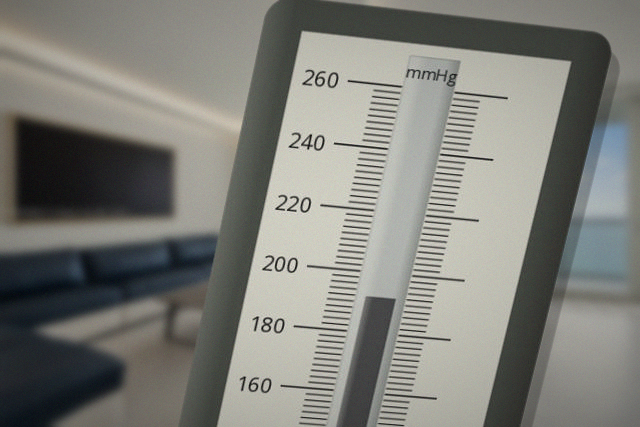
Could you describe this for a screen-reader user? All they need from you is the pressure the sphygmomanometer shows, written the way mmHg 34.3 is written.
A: mmHg 192
